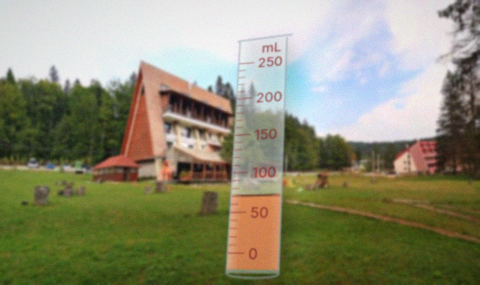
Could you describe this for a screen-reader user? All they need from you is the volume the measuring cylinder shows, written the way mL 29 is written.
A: mL 70
